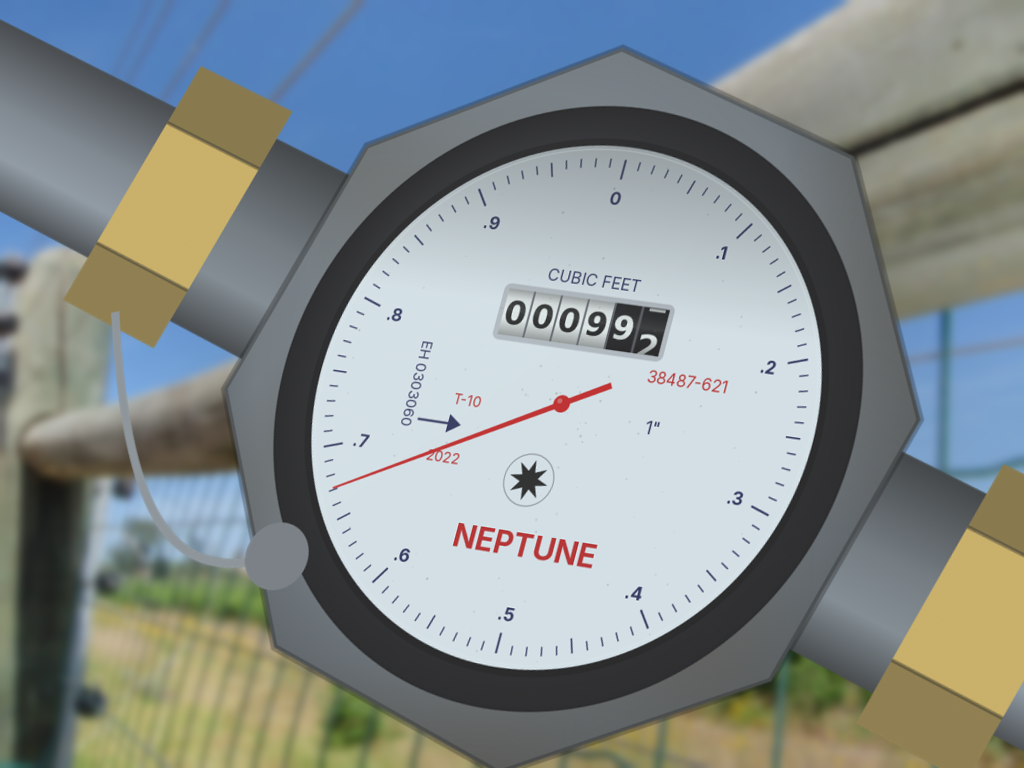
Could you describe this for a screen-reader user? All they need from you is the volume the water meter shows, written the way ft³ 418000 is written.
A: ft³ 991.67
